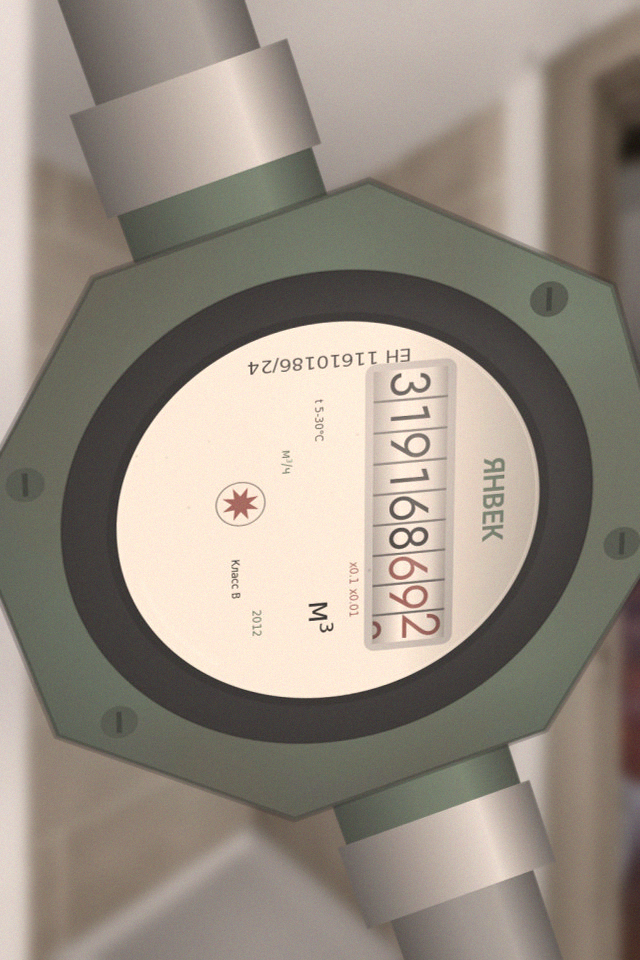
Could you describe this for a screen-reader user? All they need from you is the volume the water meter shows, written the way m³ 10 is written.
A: m³ 319168.692
